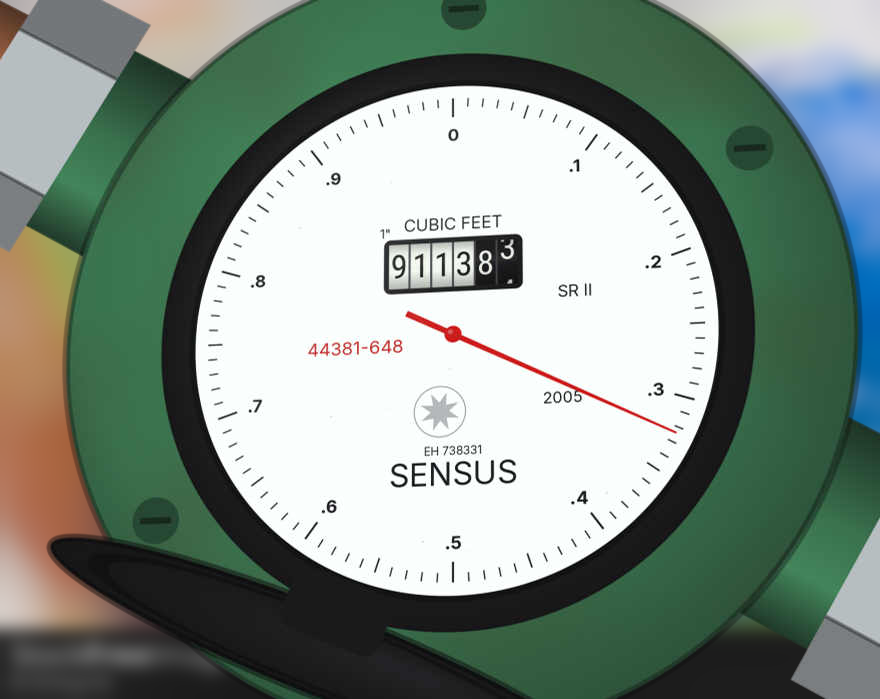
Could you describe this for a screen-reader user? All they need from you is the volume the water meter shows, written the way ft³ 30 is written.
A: ft³ 911383.32
